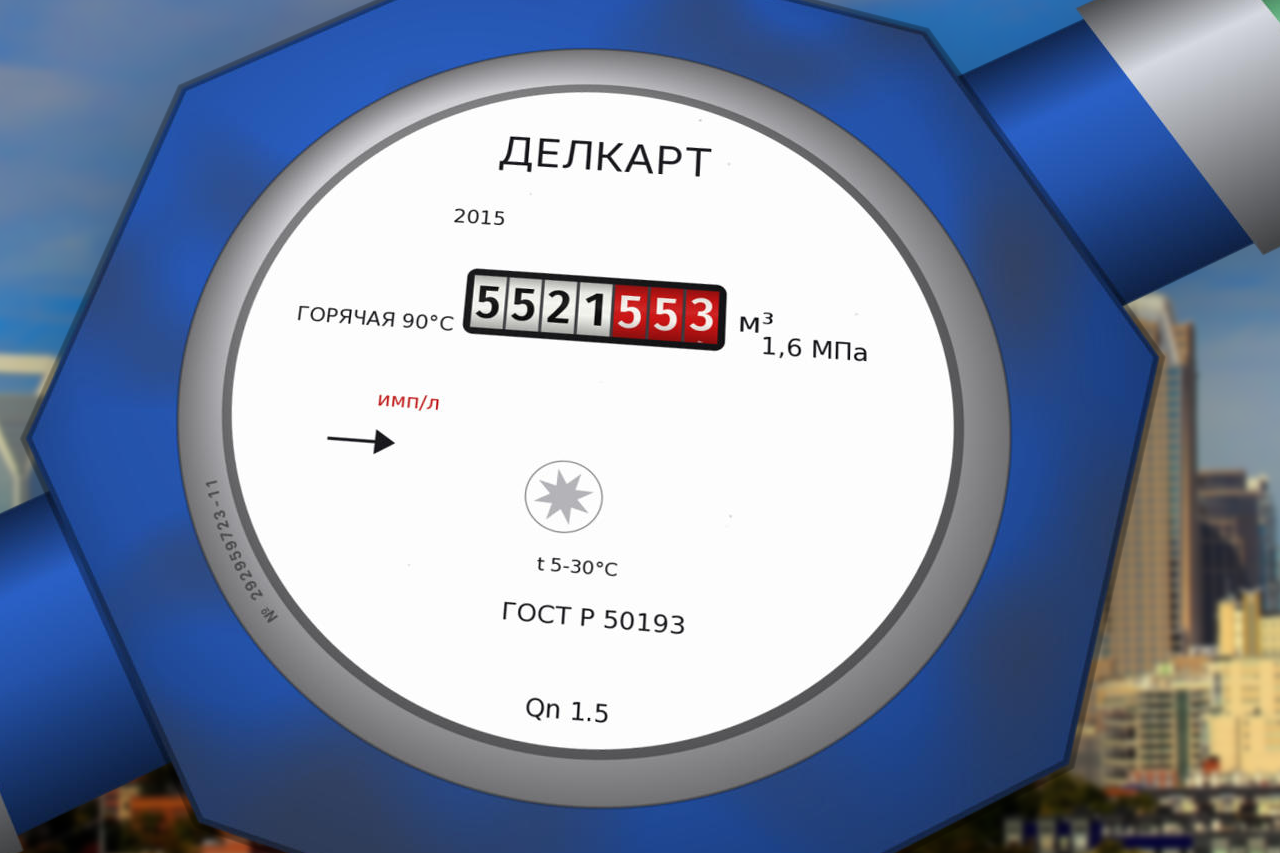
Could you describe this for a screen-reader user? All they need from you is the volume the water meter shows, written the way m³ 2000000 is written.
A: m³ 5521.553
